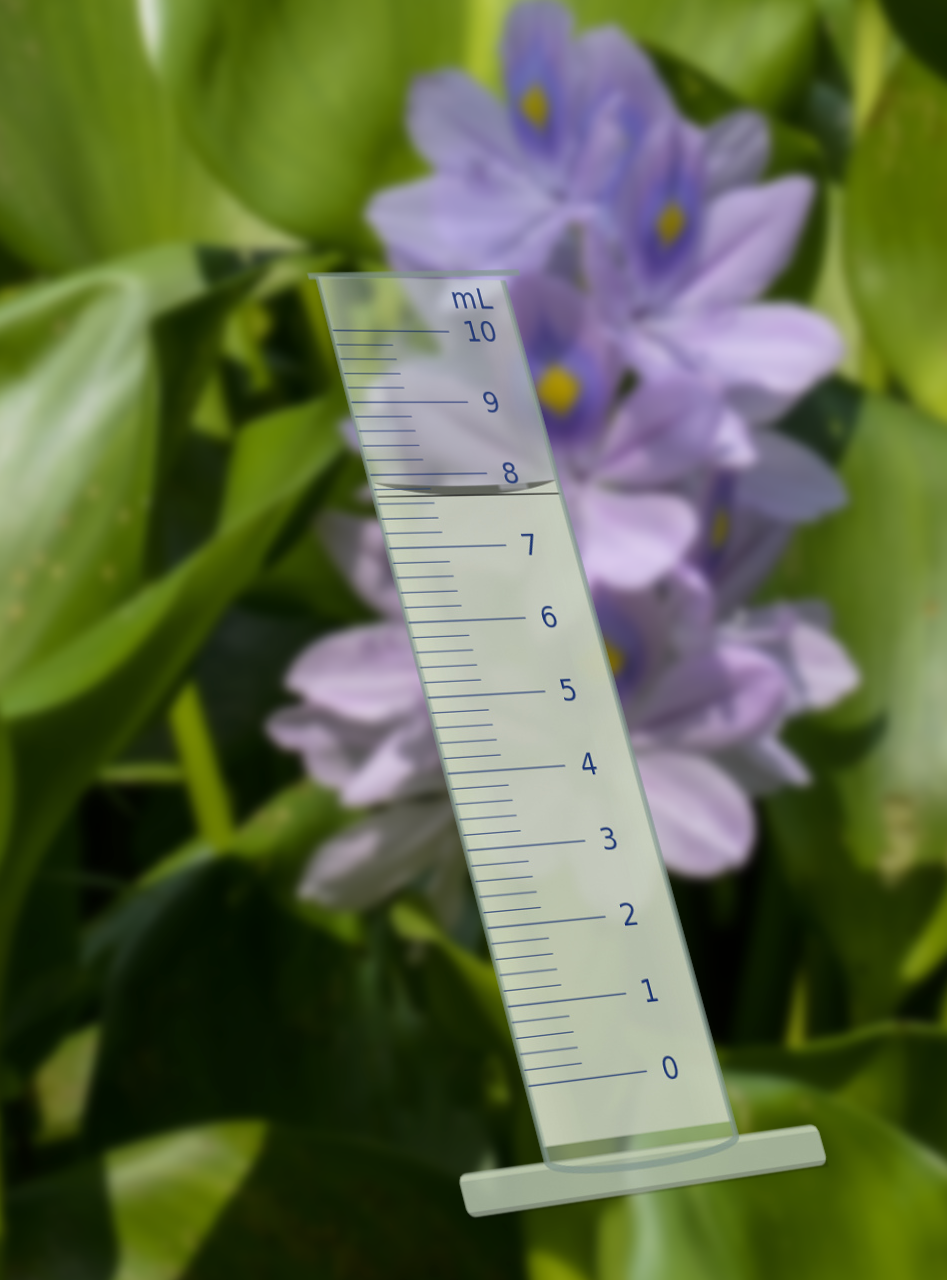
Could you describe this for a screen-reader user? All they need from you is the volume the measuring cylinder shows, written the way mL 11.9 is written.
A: mL 7.7
